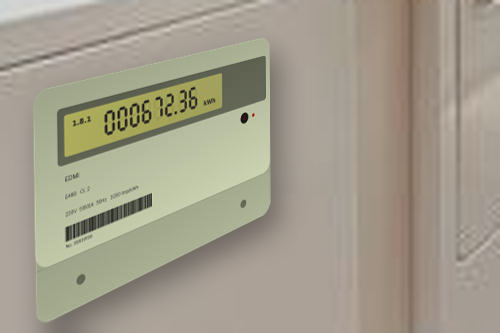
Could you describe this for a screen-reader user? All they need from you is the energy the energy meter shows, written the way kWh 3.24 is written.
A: kWh 672.36
